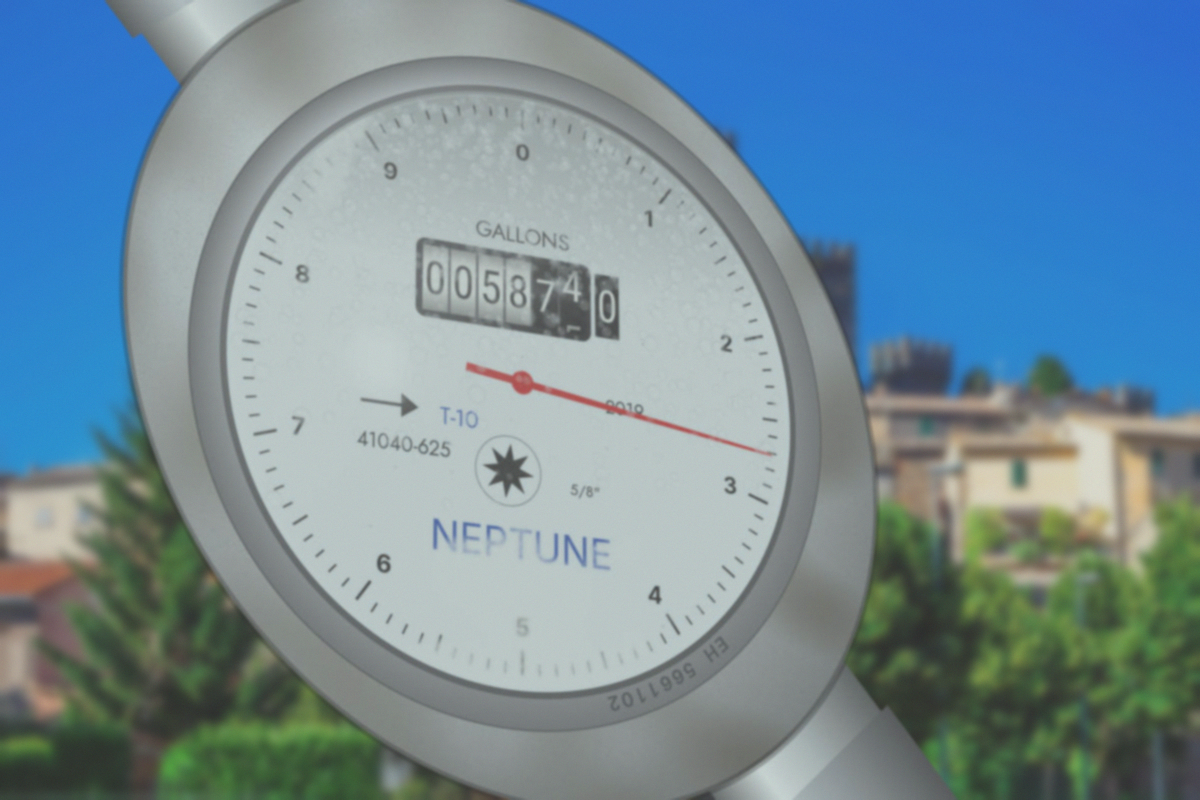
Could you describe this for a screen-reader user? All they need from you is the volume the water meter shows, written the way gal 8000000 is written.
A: gal 58742.7
